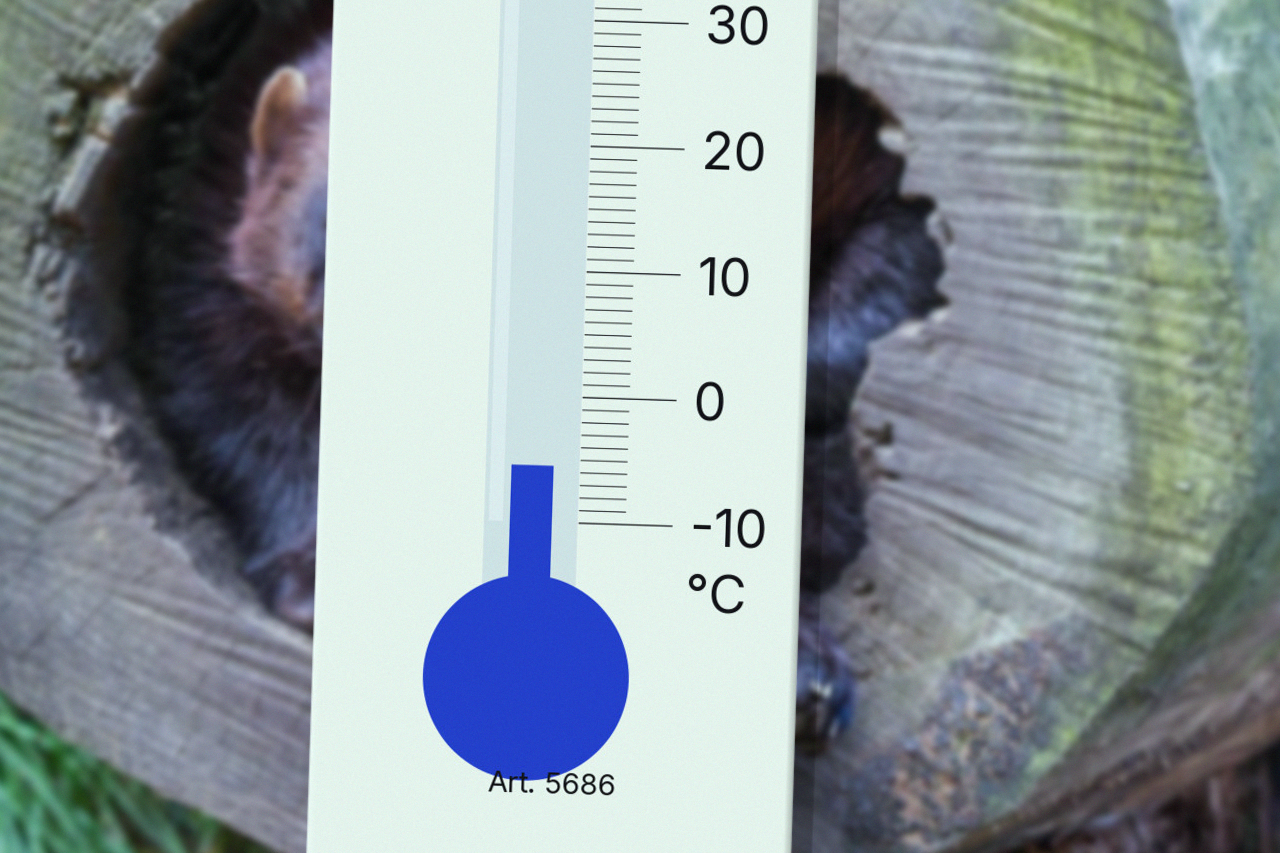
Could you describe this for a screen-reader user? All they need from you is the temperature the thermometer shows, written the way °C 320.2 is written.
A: °C -5.5
